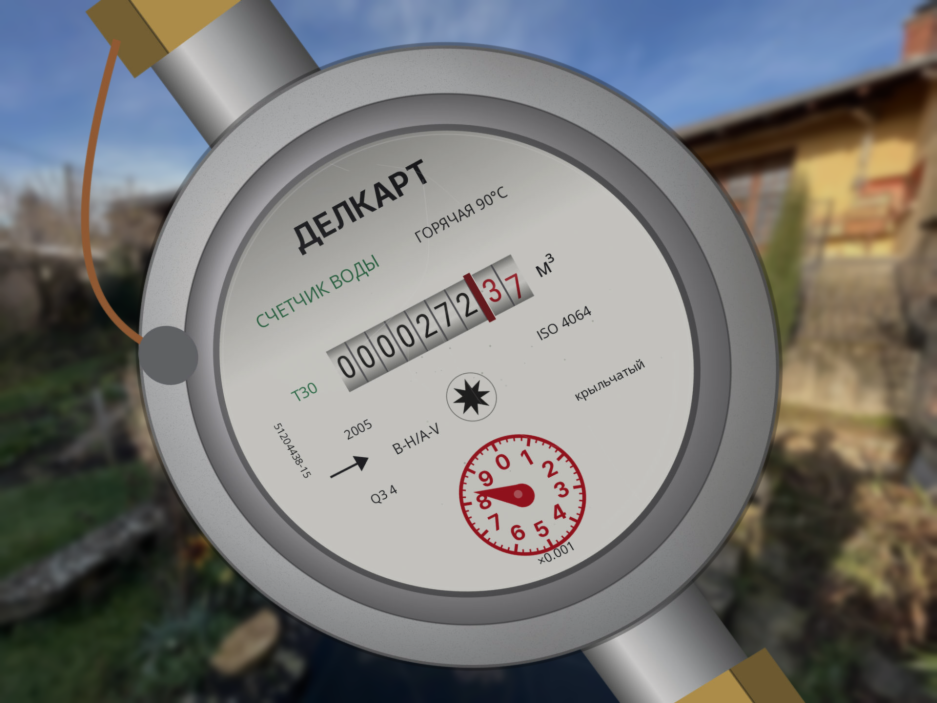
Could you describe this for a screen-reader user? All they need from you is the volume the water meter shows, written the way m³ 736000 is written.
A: m³ 272.368
